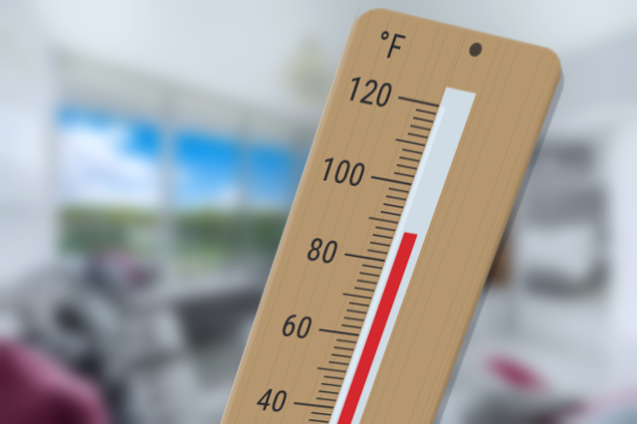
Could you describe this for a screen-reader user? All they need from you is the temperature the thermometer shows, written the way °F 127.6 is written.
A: °F 88
